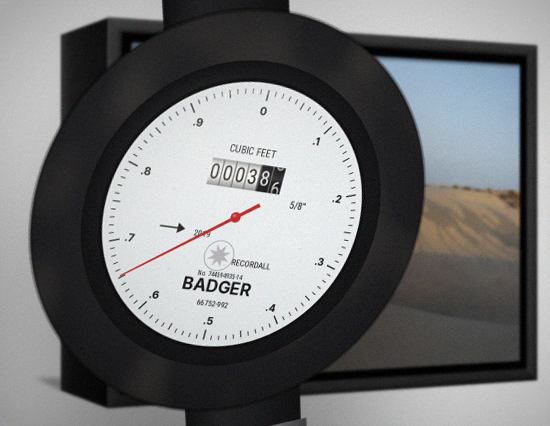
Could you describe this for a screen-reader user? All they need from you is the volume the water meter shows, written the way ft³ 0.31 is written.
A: ft³ 385.65
